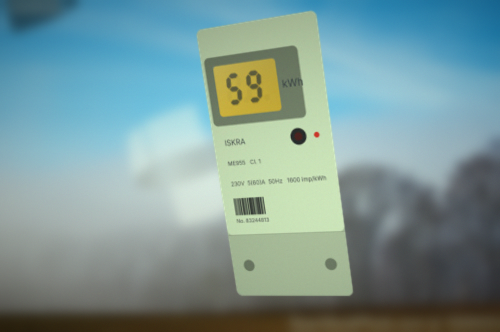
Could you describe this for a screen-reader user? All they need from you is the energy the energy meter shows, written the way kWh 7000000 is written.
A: kWh 59
